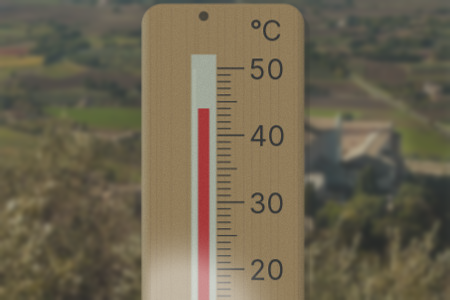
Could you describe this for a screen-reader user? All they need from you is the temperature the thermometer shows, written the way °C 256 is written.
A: °C 44
